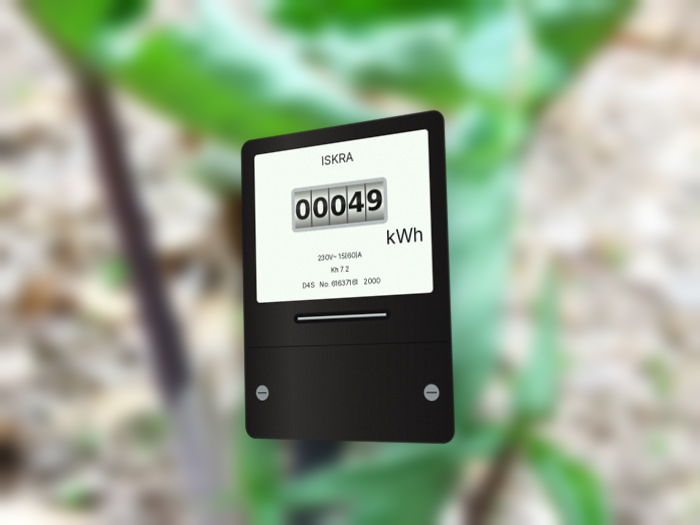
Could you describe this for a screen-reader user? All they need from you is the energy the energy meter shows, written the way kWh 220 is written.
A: kWh 49
